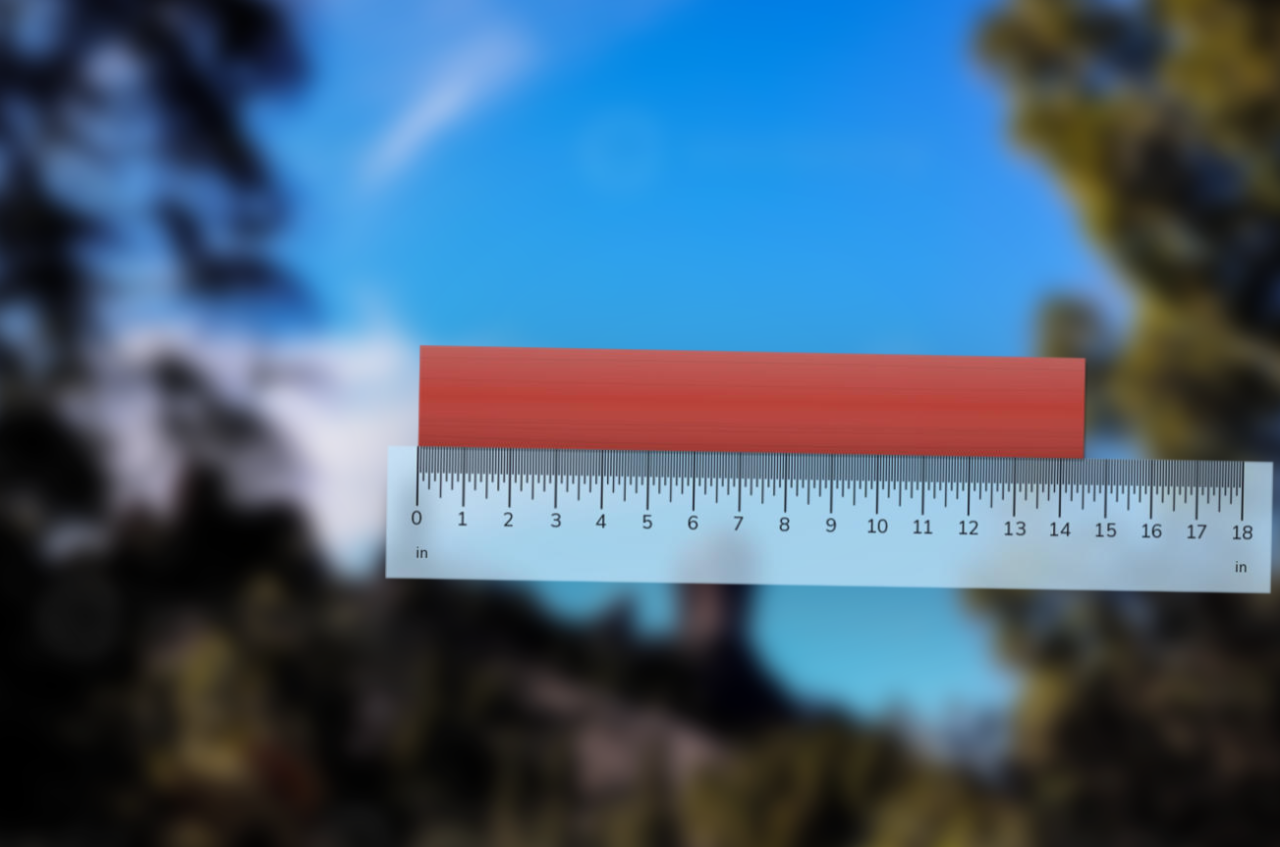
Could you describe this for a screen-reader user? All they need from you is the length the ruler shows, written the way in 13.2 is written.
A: in 14.5
